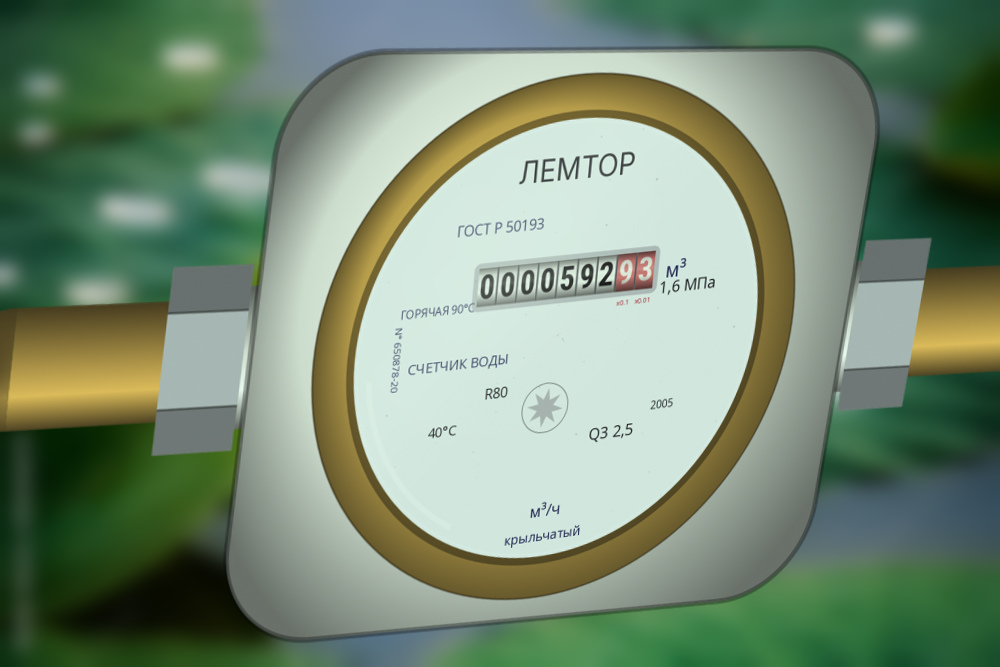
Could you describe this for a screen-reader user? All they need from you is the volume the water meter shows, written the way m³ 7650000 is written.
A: m³ 592.93
